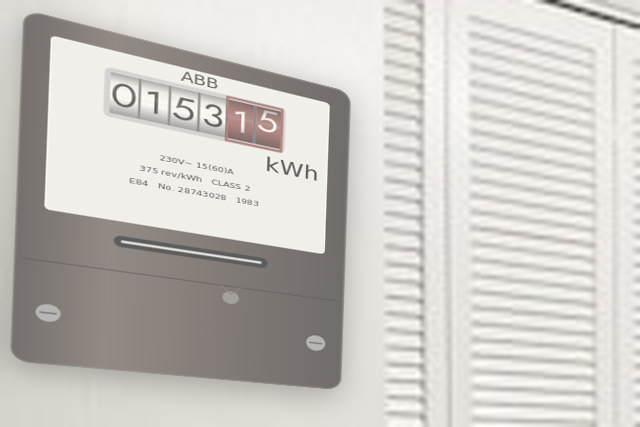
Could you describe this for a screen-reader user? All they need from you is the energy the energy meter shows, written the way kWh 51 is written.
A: kWh 153.15
